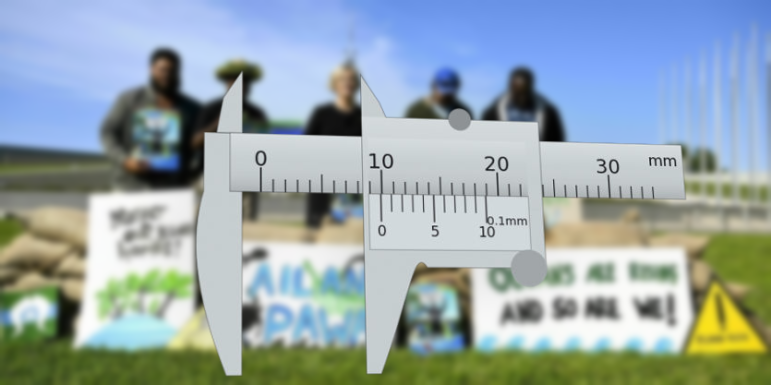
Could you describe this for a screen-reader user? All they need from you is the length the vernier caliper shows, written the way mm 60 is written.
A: mm 9.9
